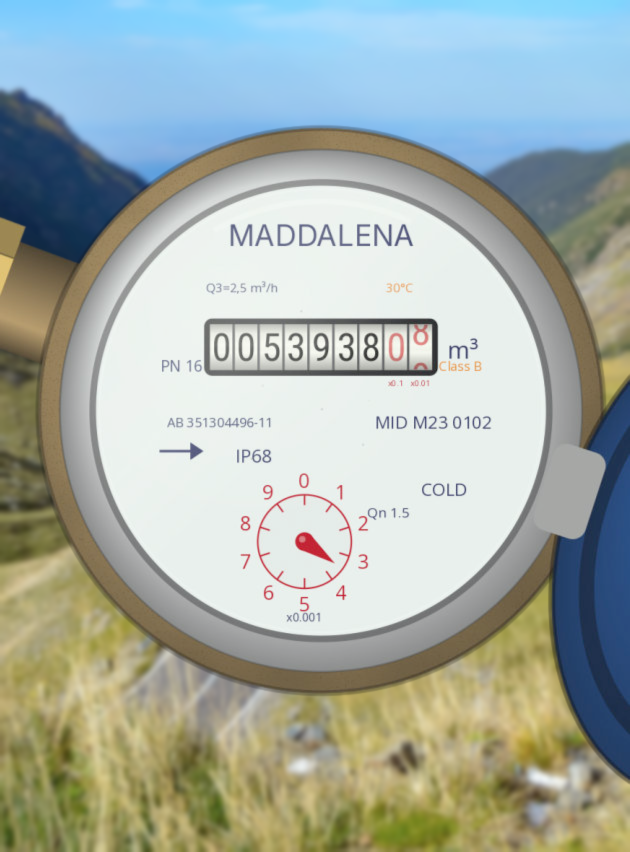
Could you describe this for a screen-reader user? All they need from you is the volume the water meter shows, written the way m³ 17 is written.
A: m³ 53938.083
